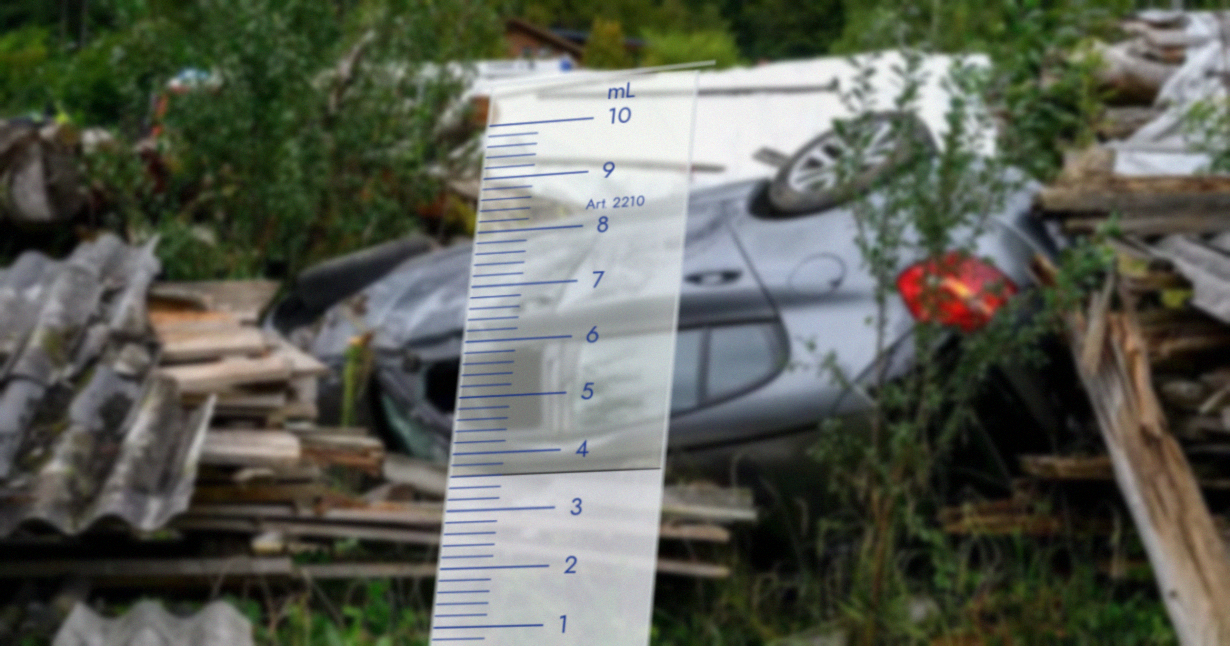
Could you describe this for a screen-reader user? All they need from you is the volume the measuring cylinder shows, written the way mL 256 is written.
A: mL 3.6
